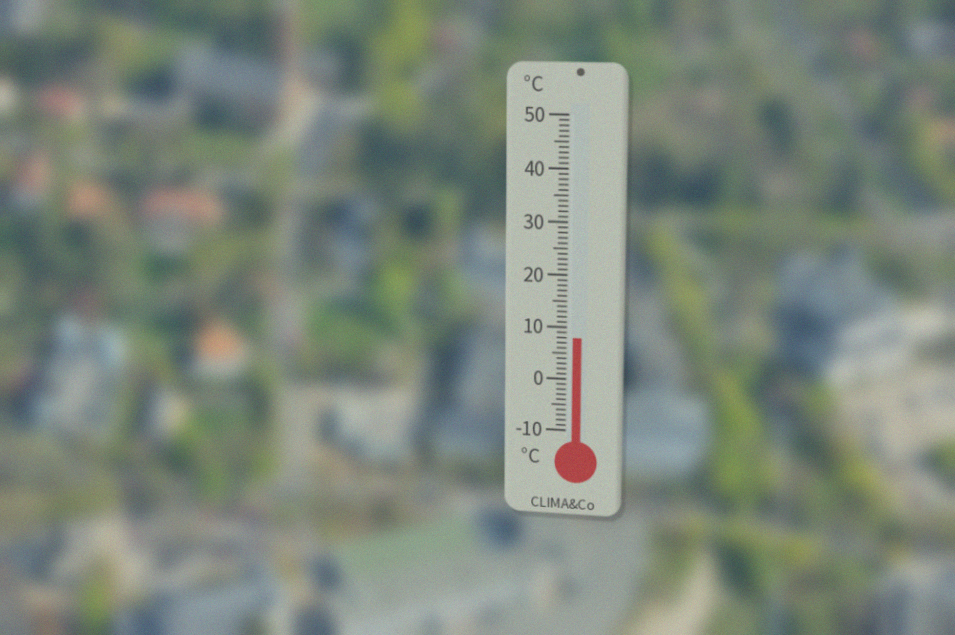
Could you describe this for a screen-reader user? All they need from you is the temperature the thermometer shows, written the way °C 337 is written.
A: °C 8
